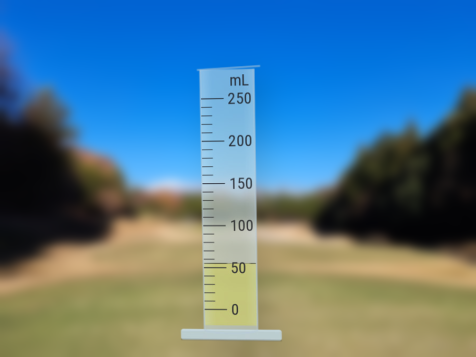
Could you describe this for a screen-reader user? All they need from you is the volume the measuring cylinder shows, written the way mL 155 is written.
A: mL 55
